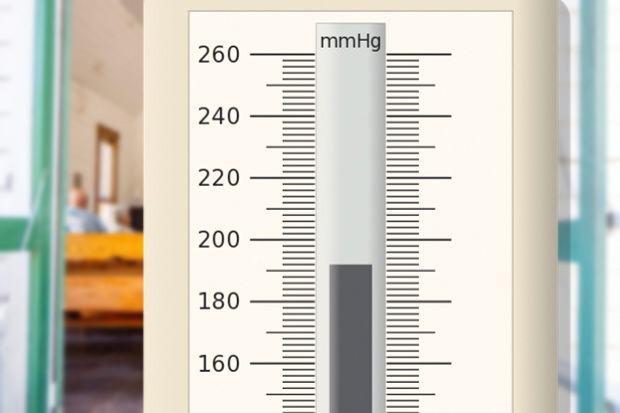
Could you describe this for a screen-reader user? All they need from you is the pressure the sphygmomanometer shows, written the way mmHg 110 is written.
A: mmHg 192
